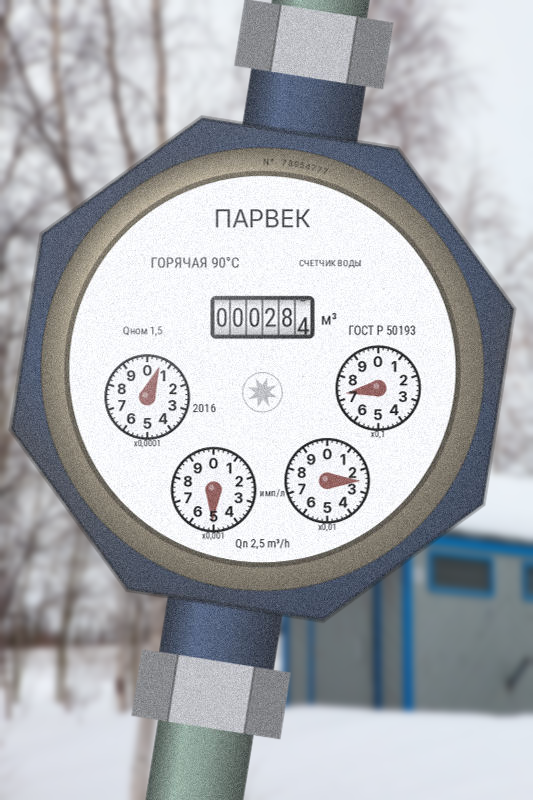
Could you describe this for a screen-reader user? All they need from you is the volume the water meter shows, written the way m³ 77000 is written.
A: m³ 283.7250
